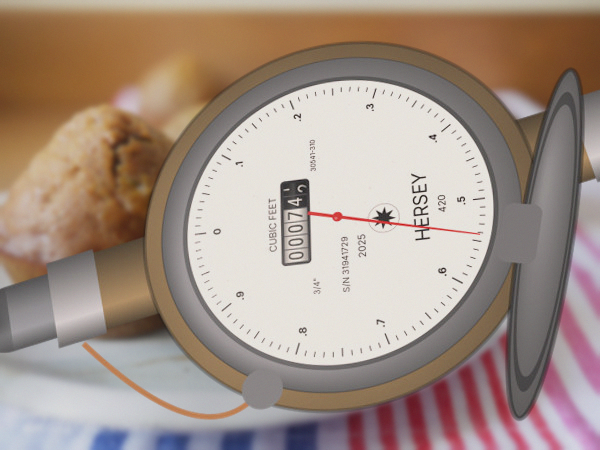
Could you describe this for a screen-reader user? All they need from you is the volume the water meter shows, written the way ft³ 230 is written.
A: ft³ 741.54
